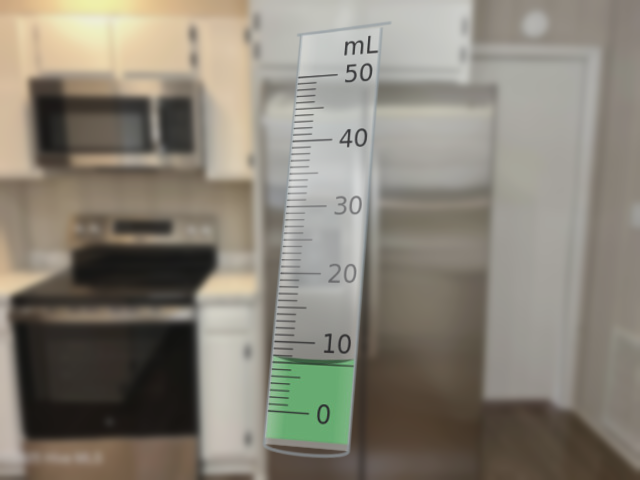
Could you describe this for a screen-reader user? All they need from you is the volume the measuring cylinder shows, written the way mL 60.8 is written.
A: mL 7
